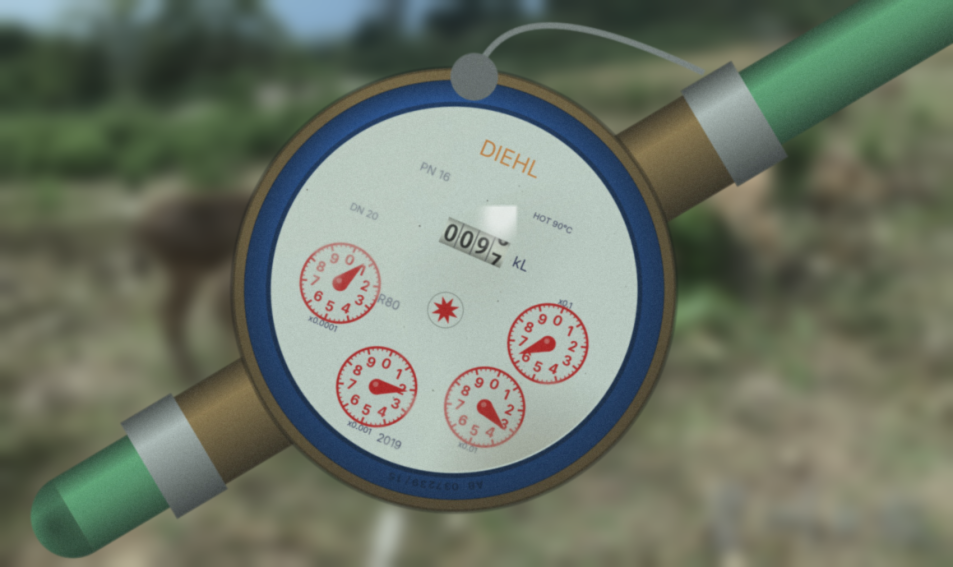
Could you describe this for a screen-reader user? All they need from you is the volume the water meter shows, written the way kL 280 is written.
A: kL 96.6320
